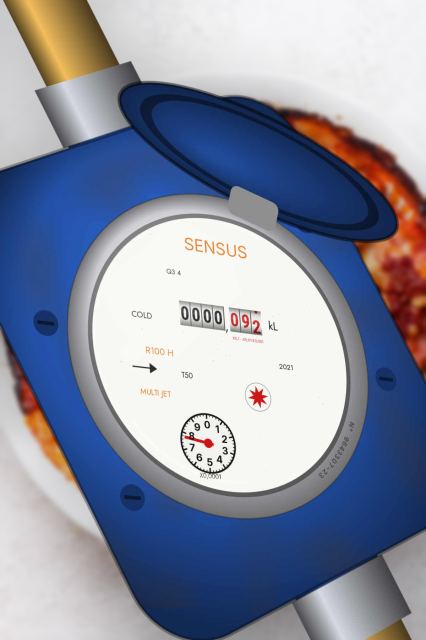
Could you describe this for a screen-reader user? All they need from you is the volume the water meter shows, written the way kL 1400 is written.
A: kL 0.0917
